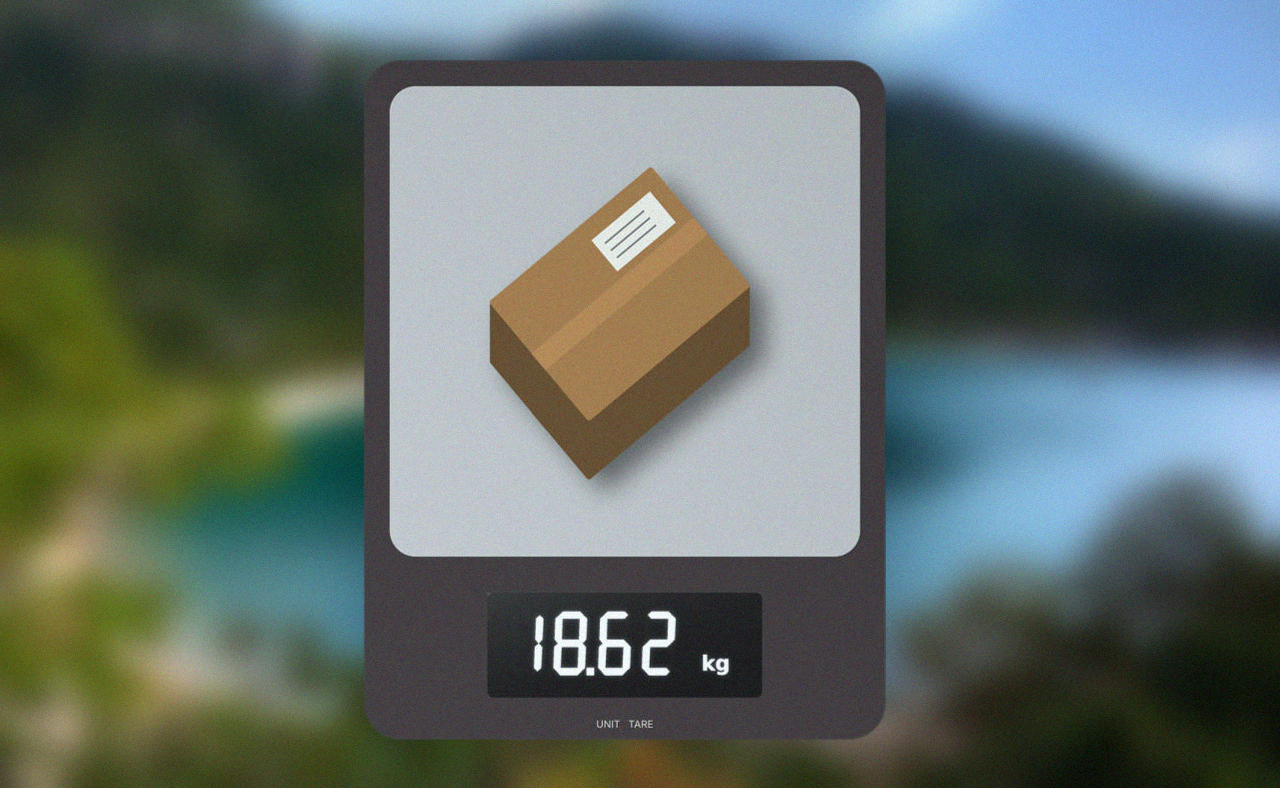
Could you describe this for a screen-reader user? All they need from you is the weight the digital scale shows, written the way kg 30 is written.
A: kg 18.62
